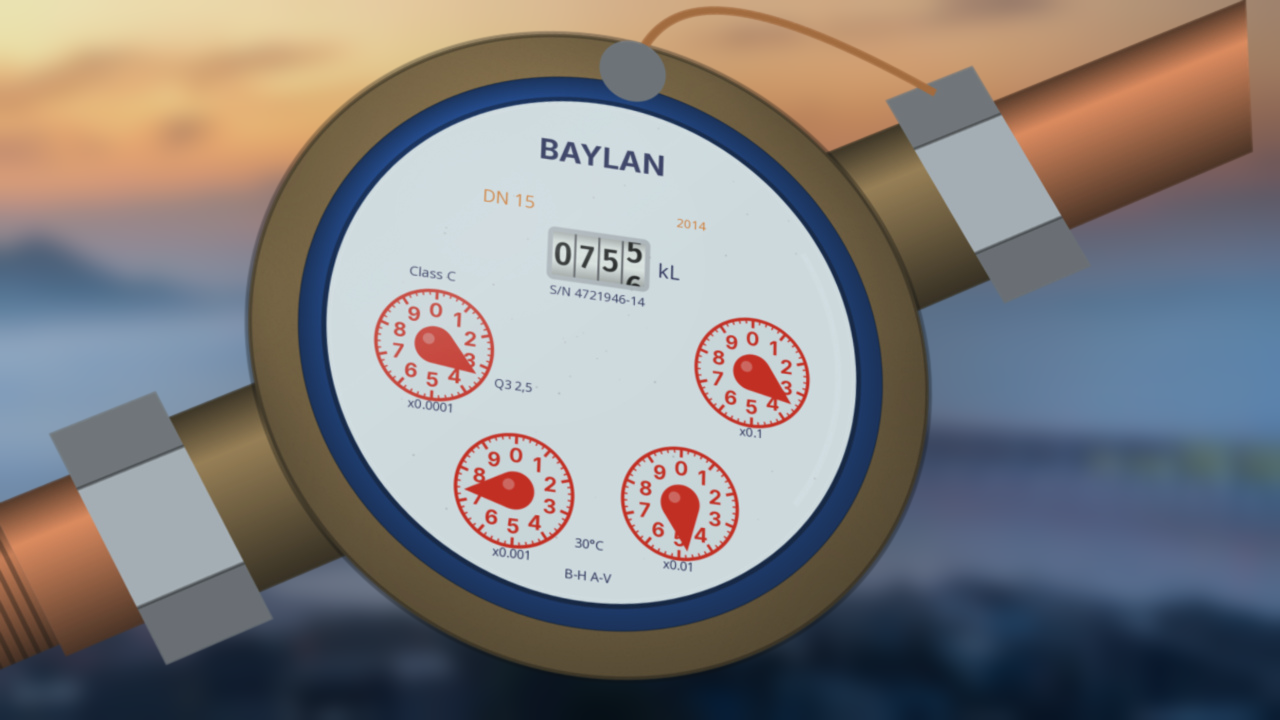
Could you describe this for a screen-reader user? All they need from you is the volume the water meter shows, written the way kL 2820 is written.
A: kL 755.3473
